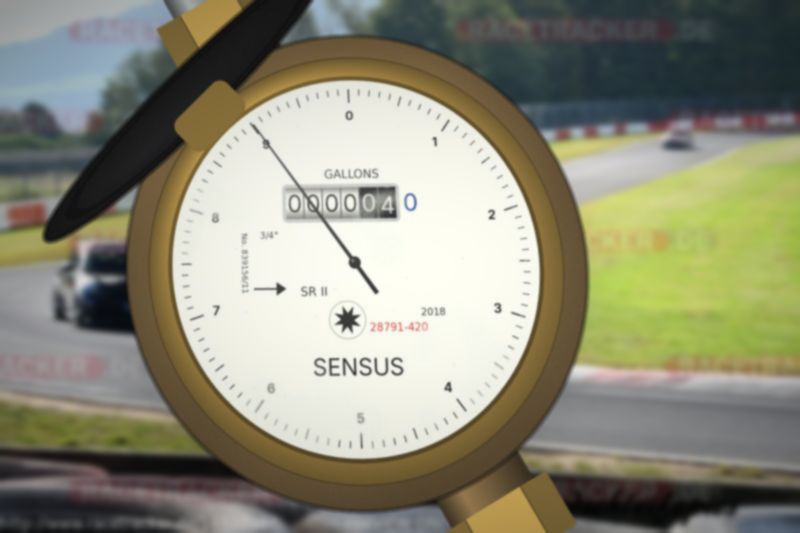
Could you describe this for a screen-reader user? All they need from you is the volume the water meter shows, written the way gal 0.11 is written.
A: gal 39.0
